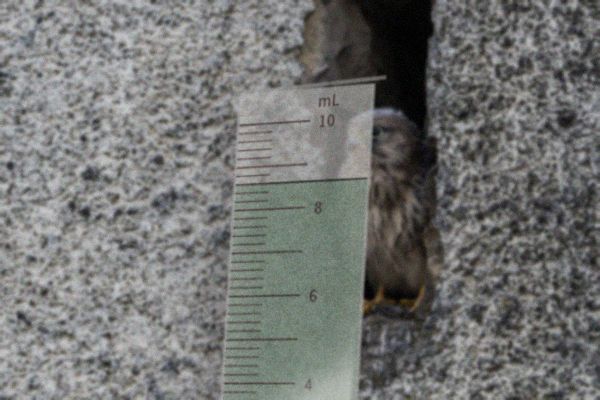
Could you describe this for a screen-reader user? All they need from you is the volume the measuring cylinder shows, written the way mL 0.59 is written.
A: mL 8.6
